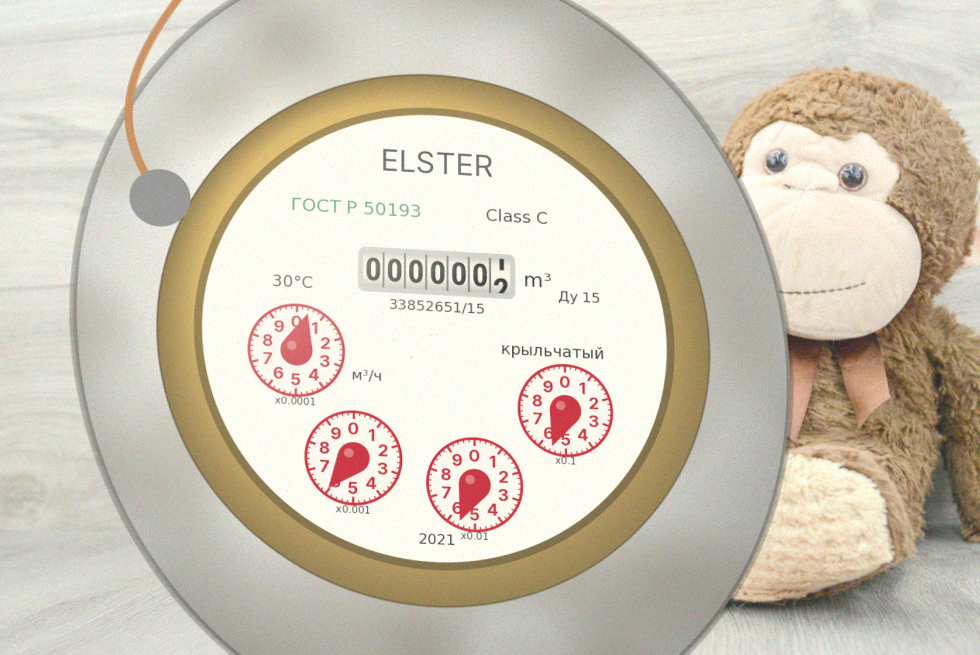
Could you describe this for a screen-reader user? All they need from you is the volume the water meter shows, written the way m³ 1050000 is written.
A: m³ 1.5560
